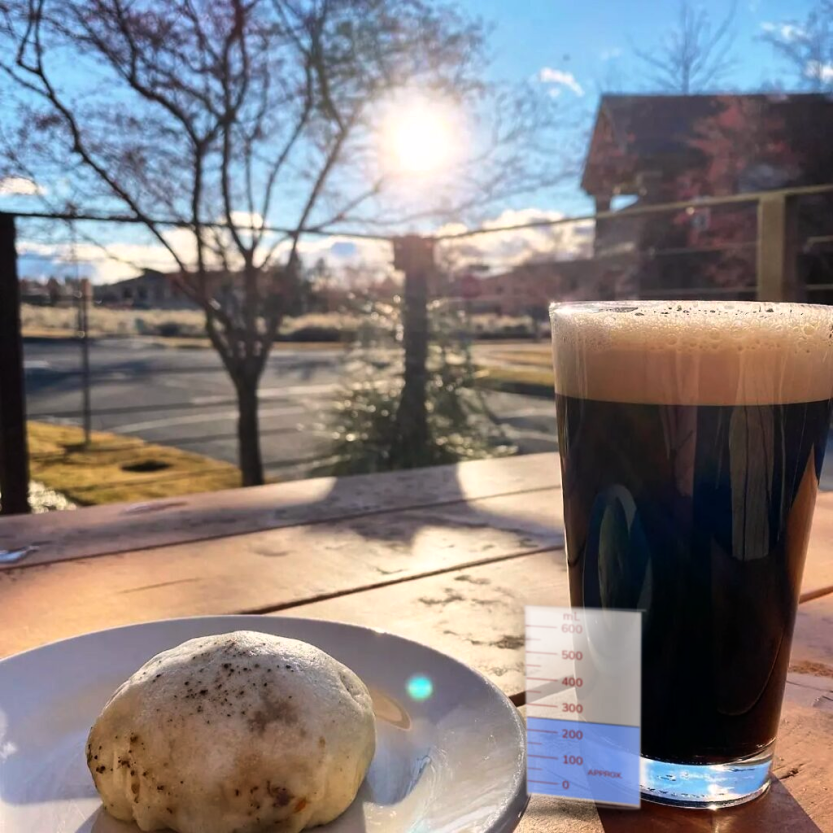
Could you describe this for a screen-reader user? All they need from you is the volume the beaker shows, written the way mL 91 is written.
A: mL 250
